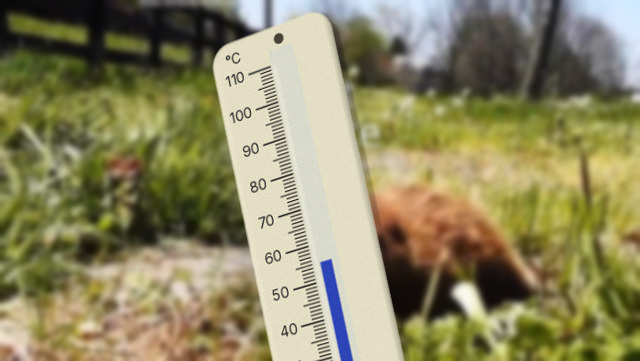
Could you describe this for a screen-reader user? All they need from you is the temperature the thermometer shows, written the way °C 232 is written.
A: °C 55
